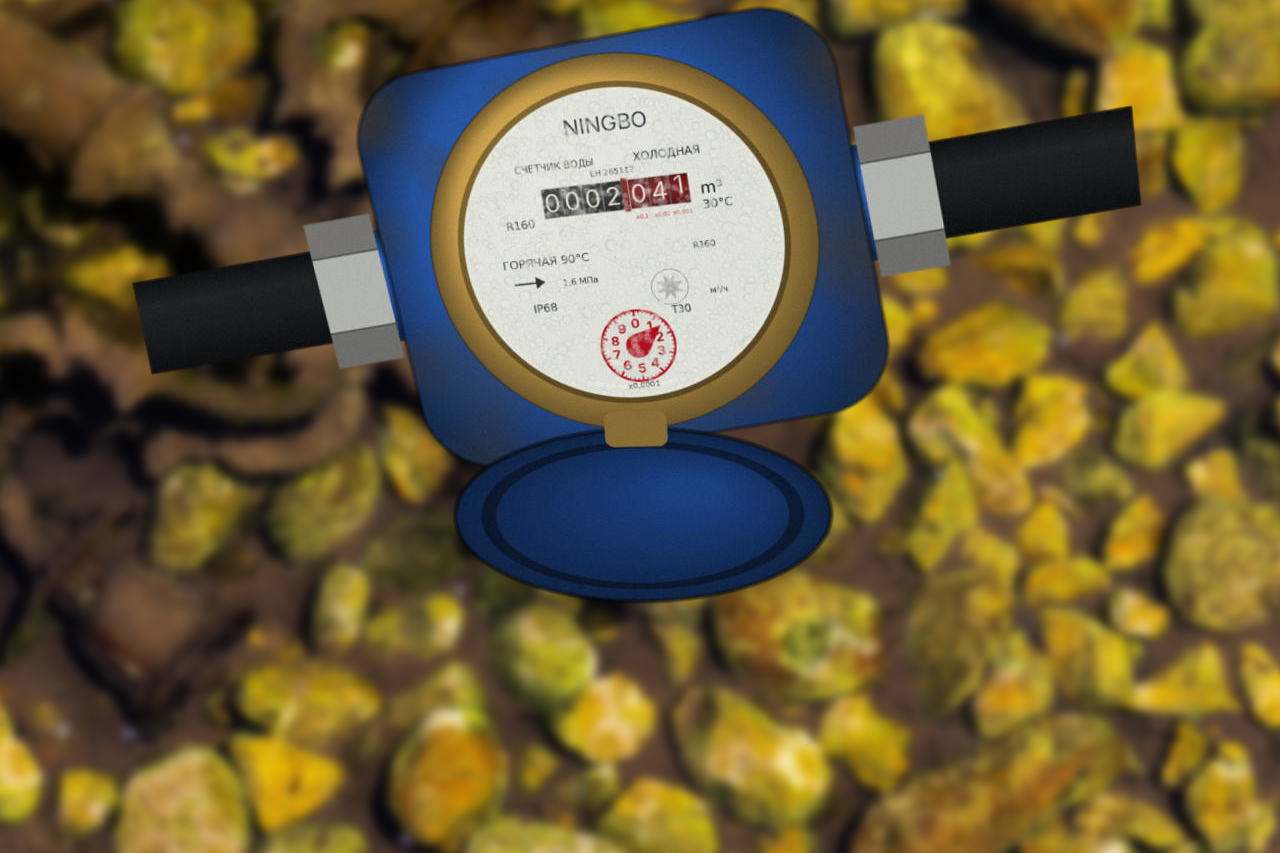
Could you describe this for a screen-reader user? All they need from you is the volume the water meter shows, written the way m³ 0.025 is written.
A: m³ 2.0411
